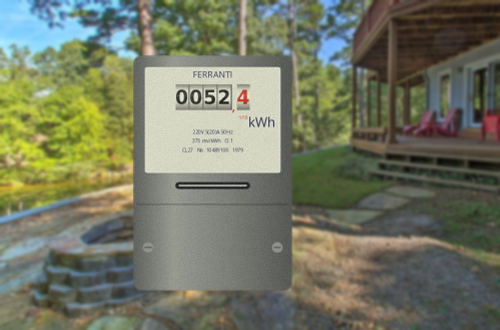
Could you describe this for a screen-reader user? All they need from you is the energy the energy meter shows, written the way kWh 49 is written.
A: kWh 52.4
